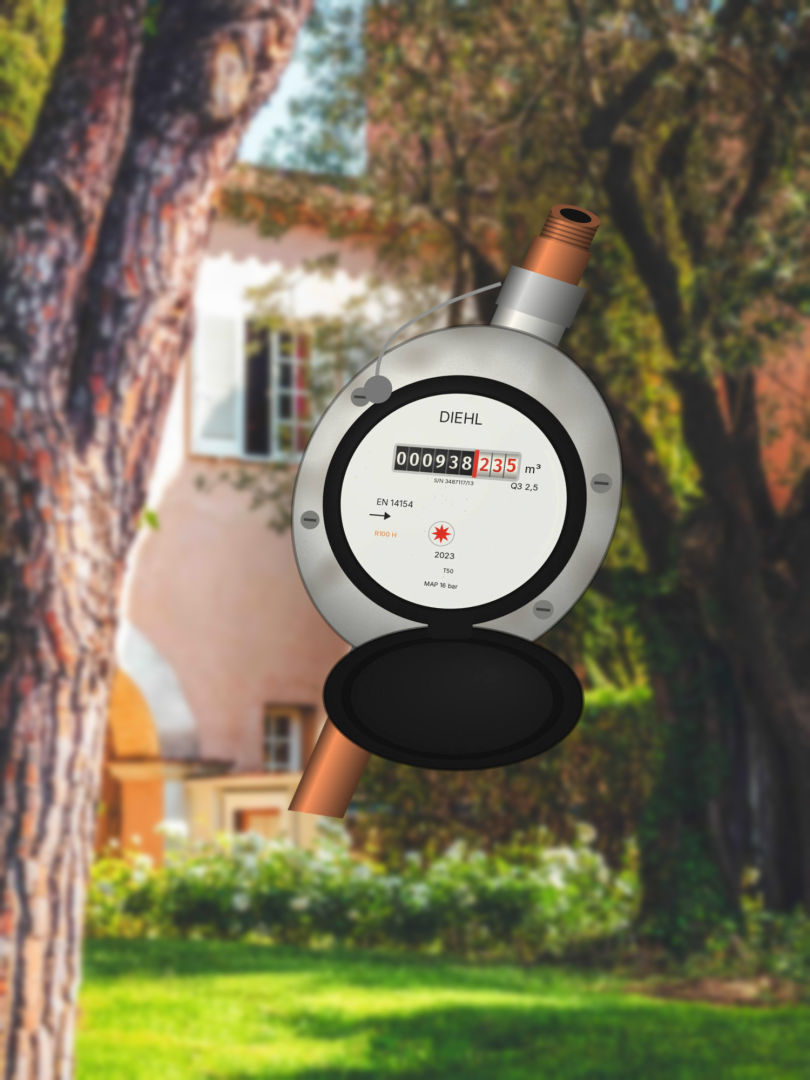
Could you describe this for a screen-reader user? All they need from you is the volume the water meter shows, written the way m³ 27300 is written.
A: m³ 938.235
